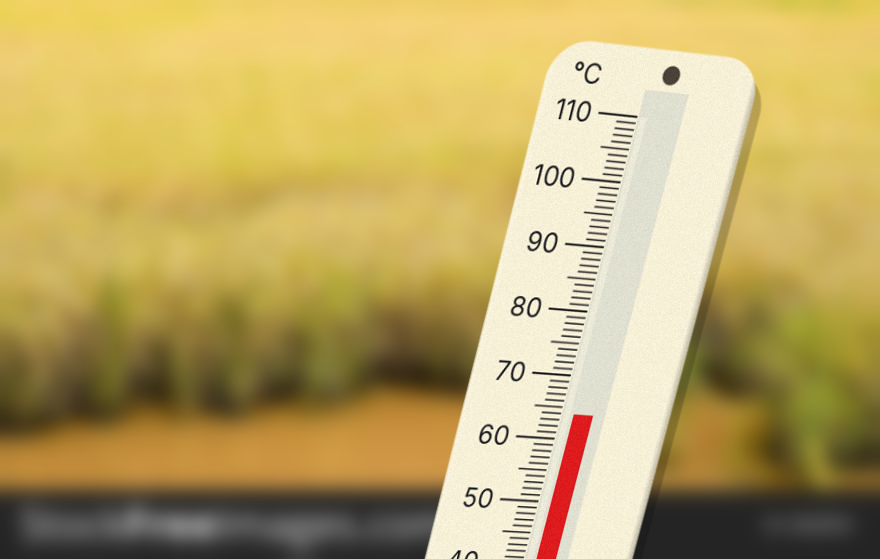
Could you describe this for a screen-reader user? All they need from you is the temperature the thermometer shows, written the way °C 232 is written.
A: °C 64
